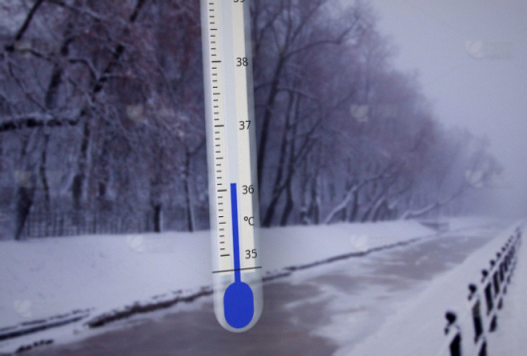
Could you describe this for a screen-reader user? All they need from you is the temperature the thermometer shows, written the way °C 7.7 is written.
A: °C 36.1
